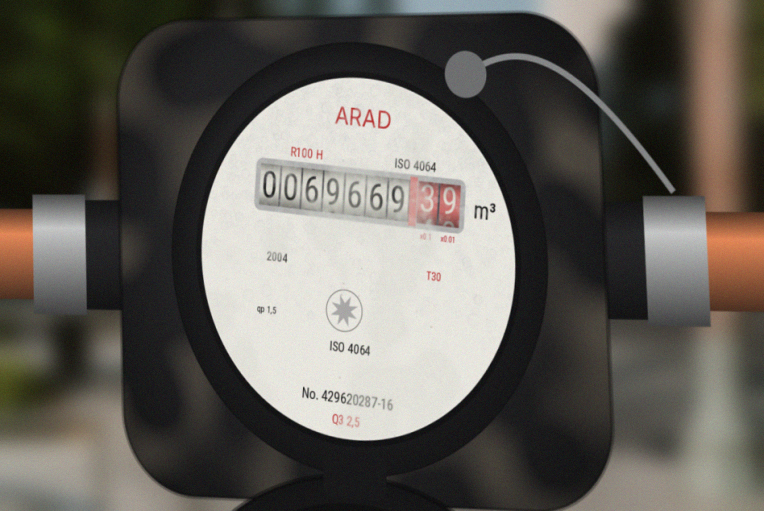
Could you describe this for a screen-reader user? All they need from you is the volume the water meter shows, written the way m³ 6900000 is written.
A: m³ 69669.39
